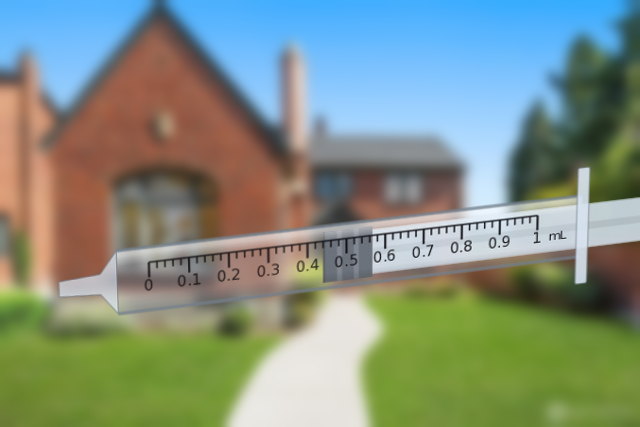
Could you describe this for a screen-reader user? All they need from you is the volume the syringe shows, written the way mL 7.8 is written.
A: mL 0.44
